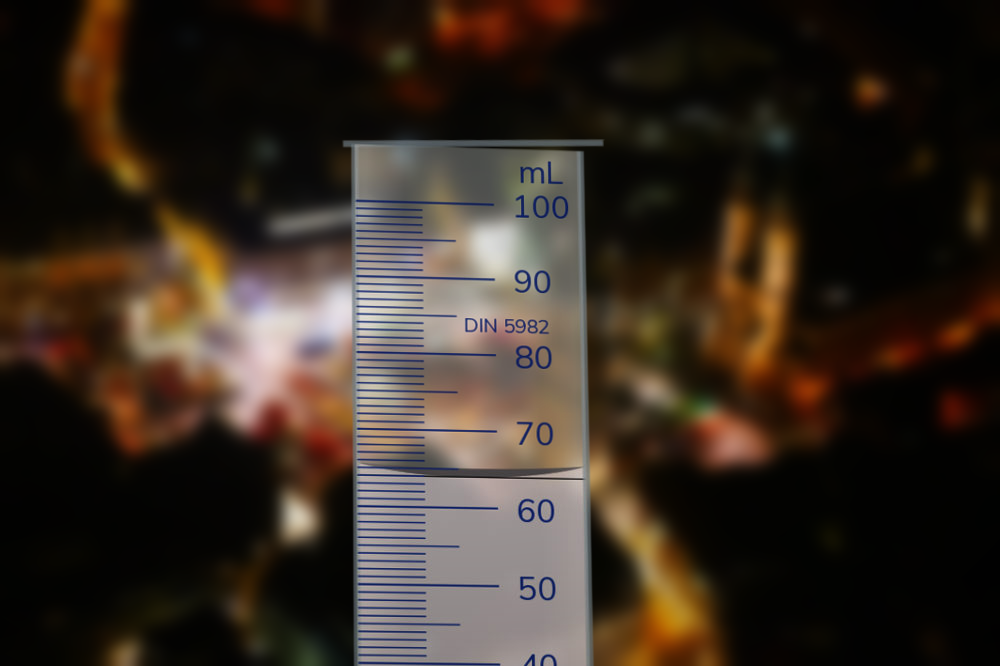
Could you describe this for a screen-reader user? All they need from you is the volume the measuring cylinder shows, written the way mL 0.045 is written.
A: mL 64
